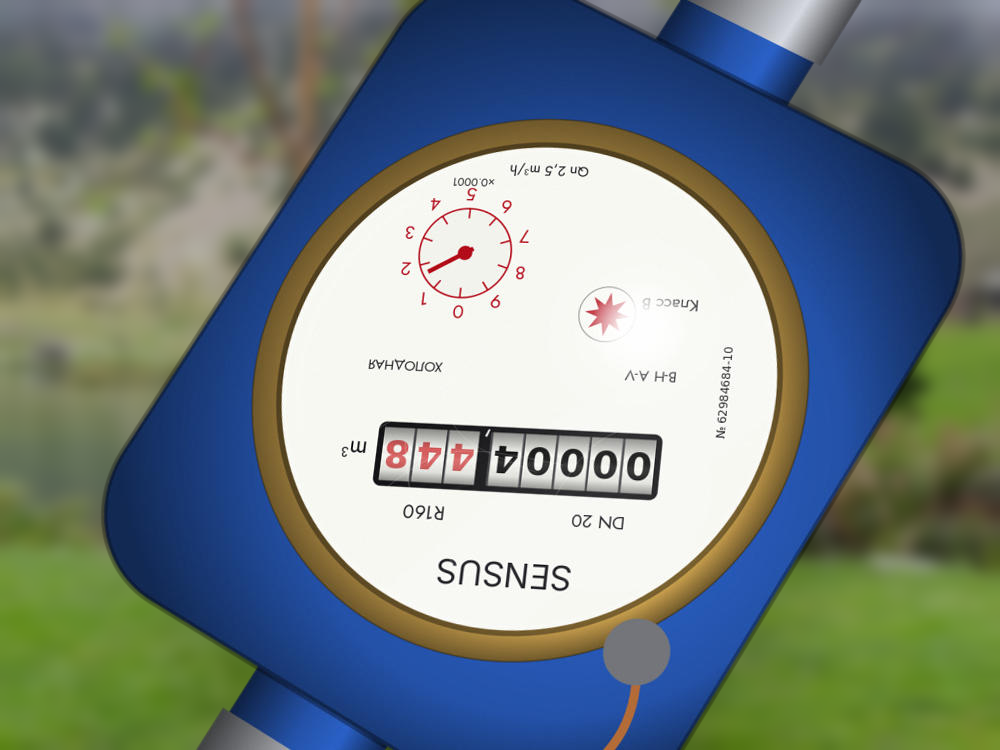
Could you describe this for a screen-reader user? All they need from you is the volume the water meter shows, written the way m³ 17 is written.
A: m³ 4.4481
